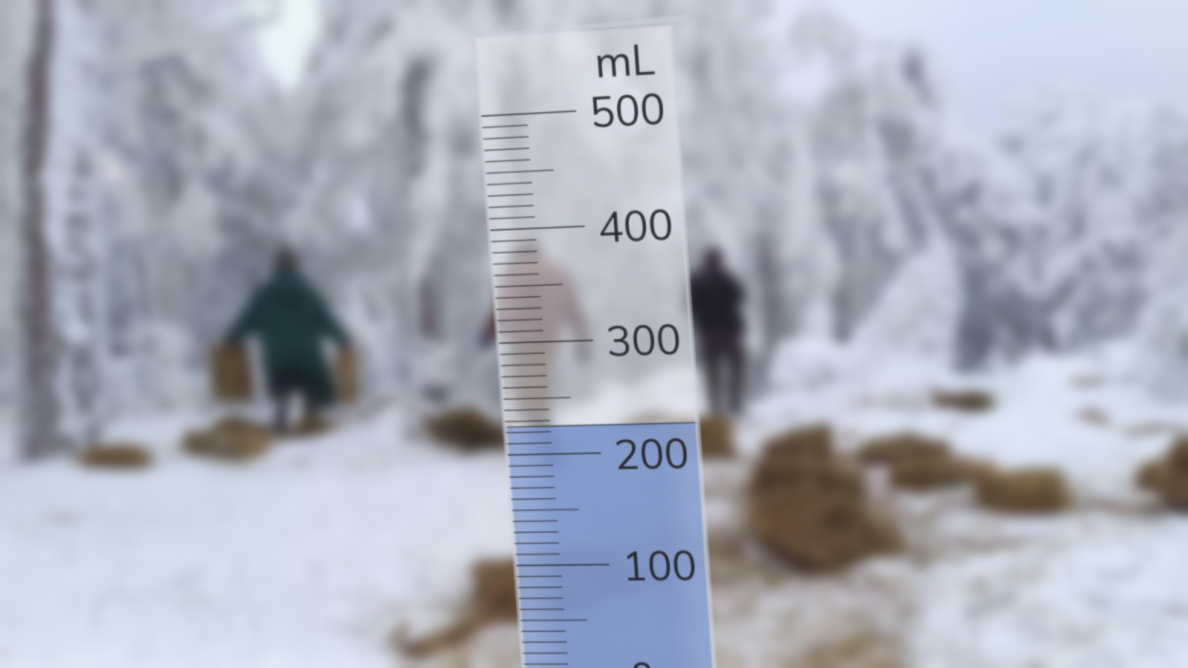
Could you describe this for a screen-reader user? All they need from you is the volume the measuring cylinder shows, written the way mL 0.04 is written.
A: mL 225
